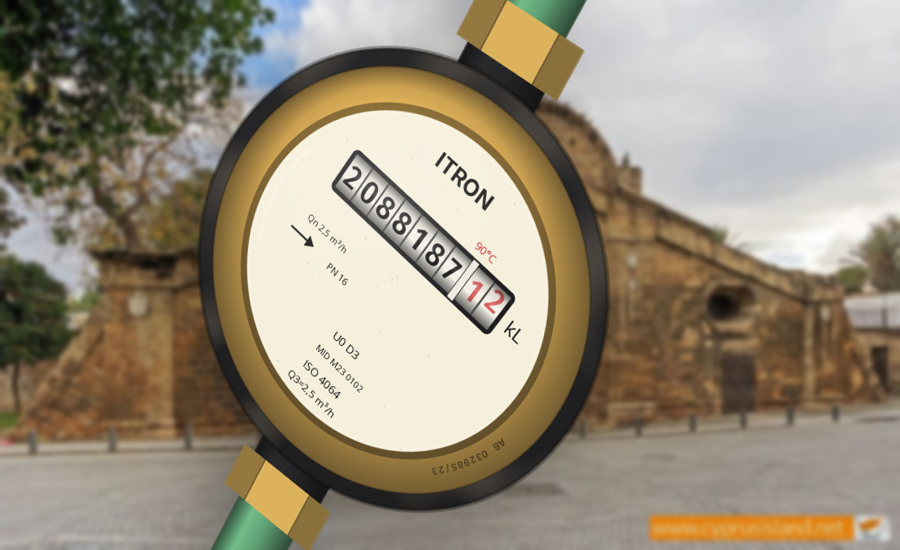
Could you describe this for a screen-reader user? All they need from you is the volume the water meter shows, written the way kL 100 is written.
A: kL 2088187.12
